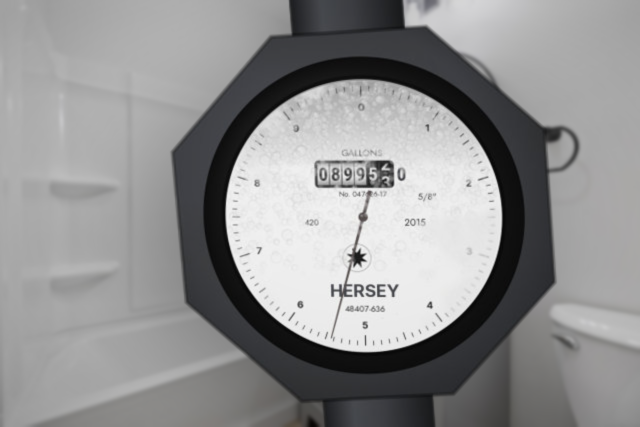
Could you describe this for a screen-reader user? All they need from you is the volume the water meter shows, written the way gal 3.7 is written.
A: gal 899525.4
